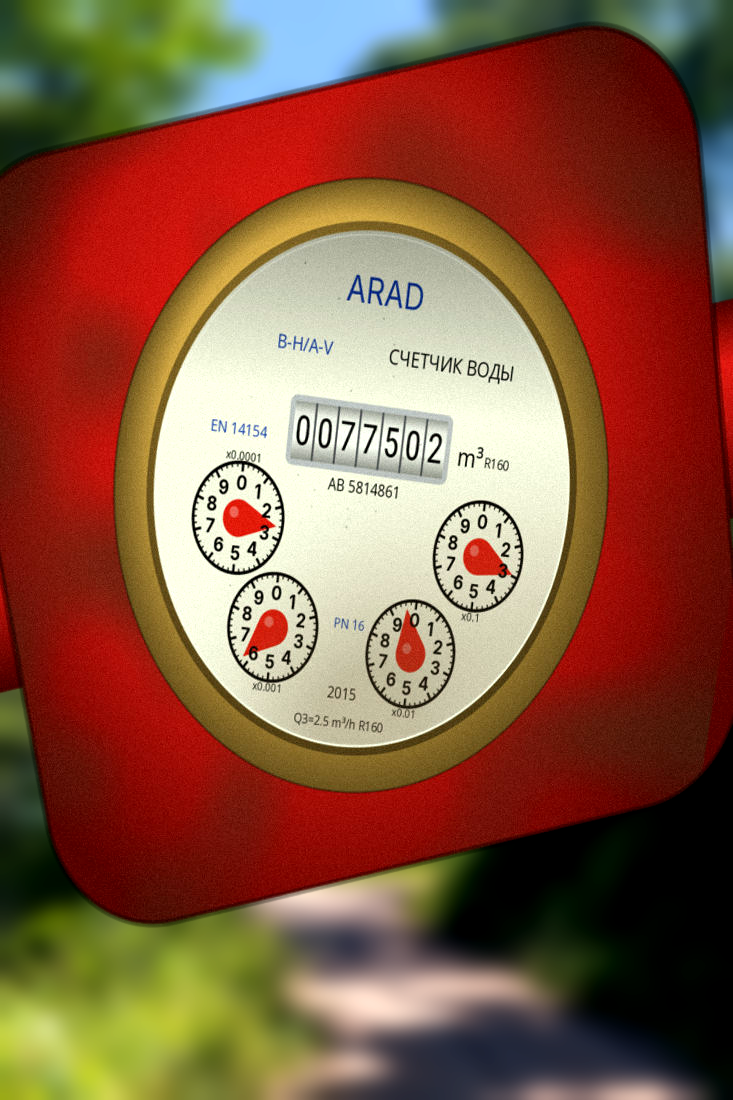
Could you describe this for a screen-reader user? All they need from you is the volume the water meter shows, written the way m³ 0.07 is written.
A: m³ 77502.2962
